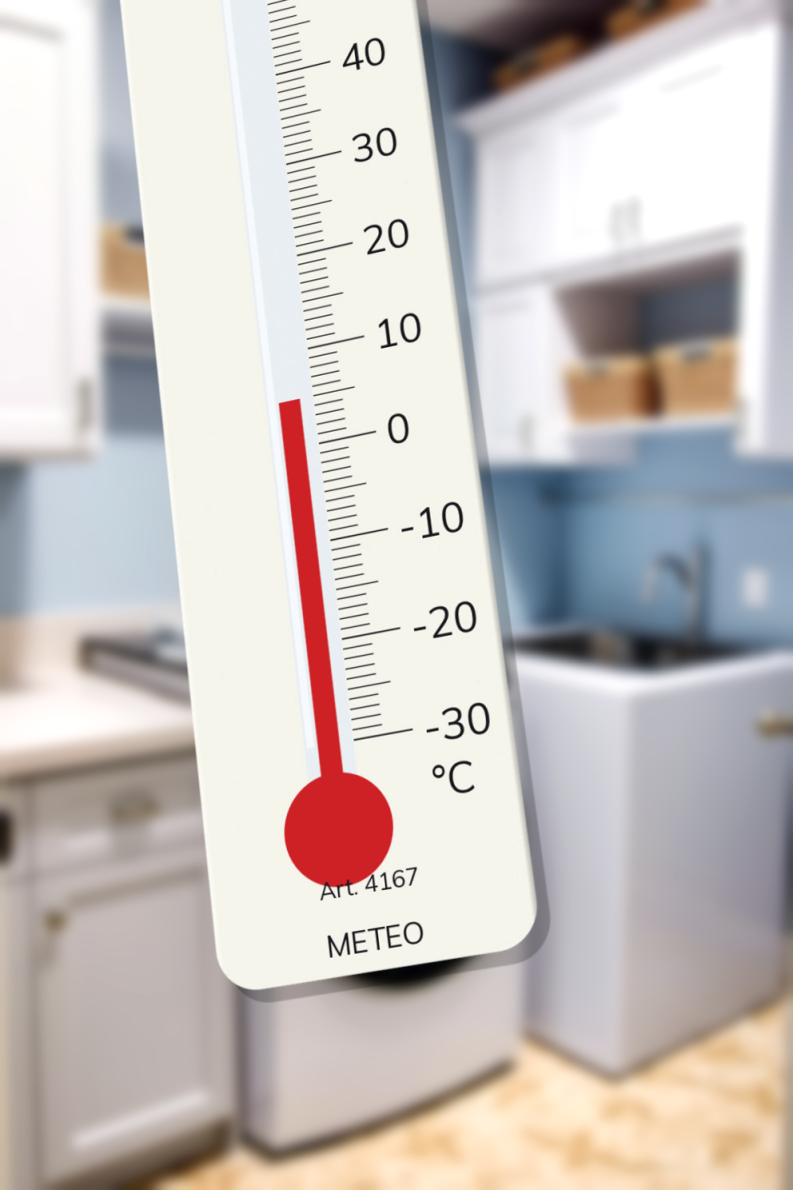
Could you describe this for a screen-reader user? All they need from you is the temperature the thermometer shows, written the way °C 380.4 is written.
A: °C 5
